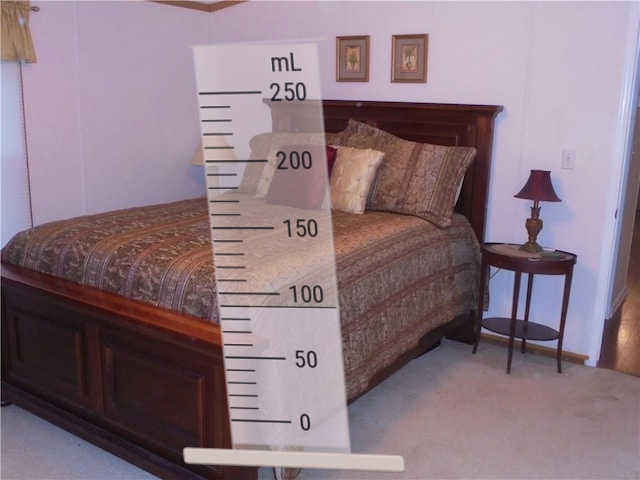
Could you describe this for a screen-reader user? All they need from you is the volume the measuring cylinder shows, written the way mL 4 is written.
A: mL 90
